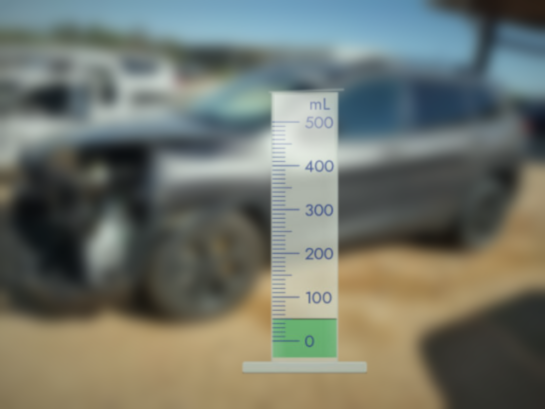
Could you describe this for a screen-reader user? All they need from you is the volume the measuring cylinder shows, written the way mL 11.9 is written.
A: mL 50
